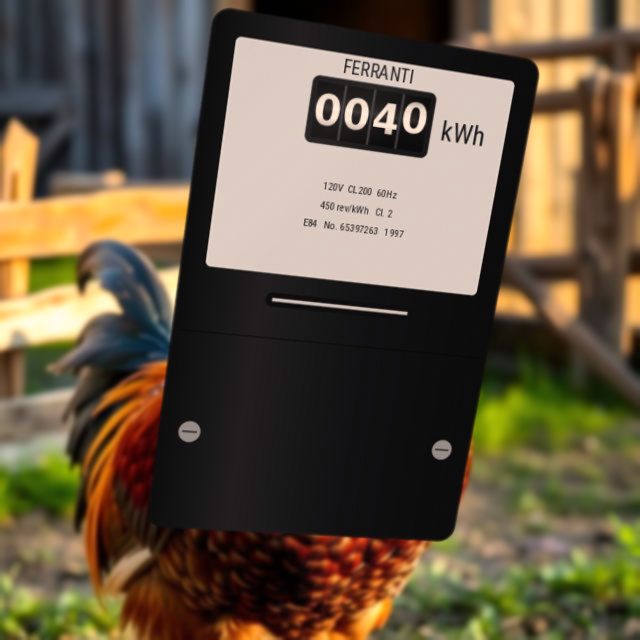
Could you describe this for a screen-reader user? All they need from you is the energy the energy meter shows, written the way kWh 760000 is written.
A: kWh 40
